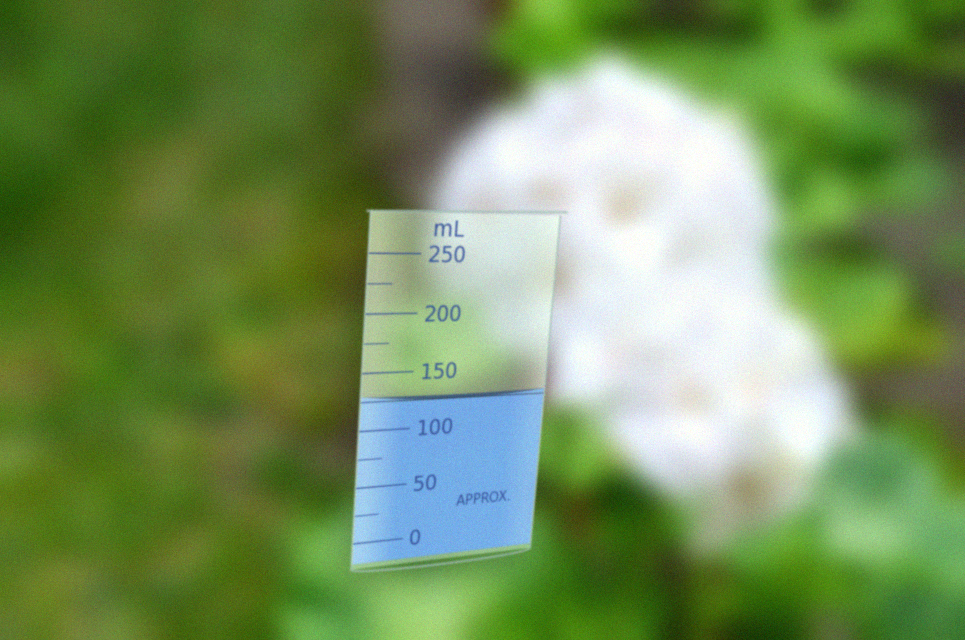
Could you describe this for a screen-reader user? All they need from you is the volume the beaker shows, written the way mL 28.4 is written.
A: mL 125
